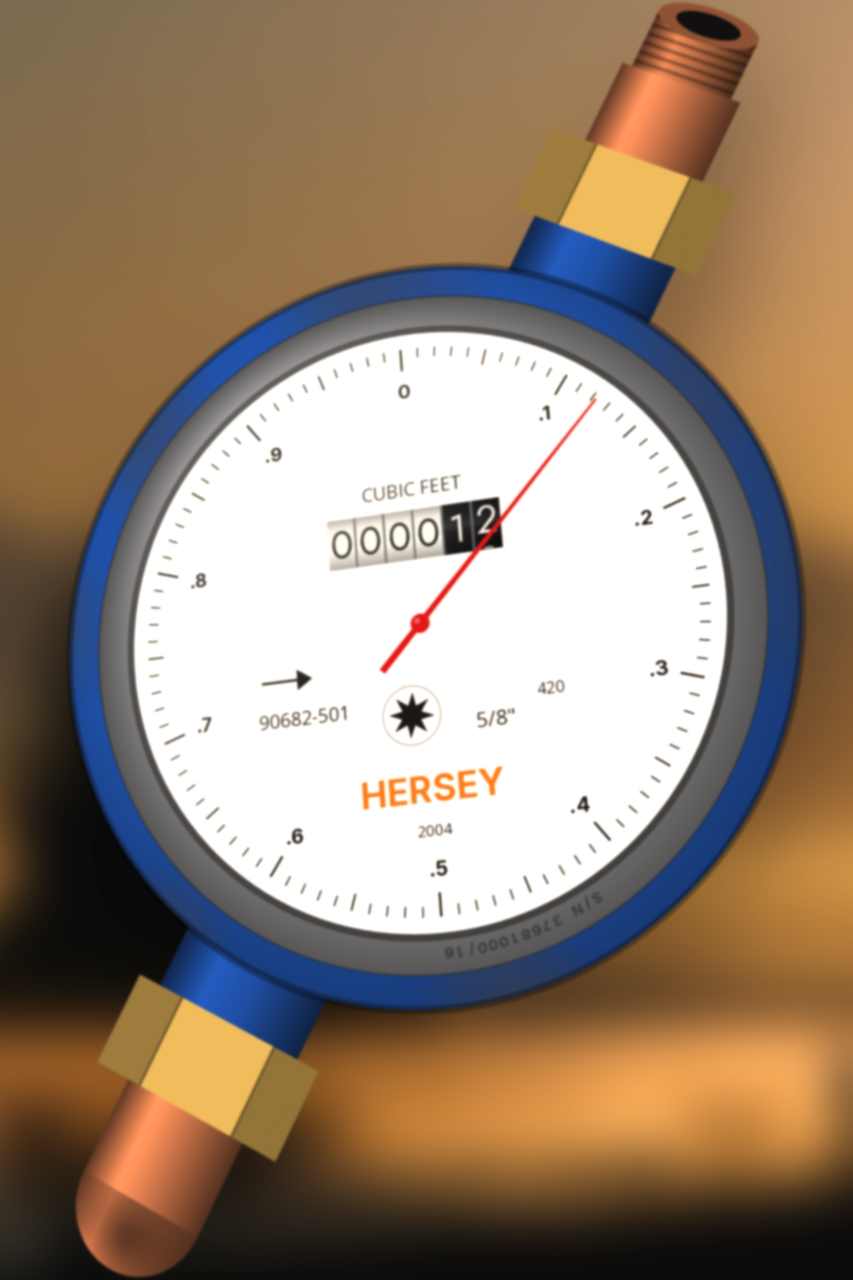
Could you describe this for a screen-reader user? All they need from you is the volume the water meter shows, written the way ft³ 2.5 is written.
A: ft³ 12.12
